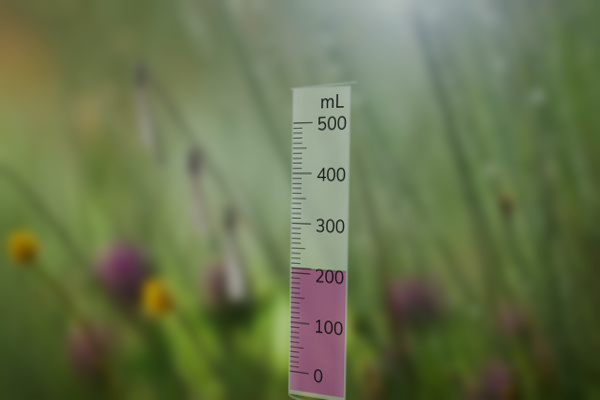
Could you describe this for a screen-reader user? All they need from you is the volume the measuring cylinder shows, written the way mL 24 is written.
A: mL 210
